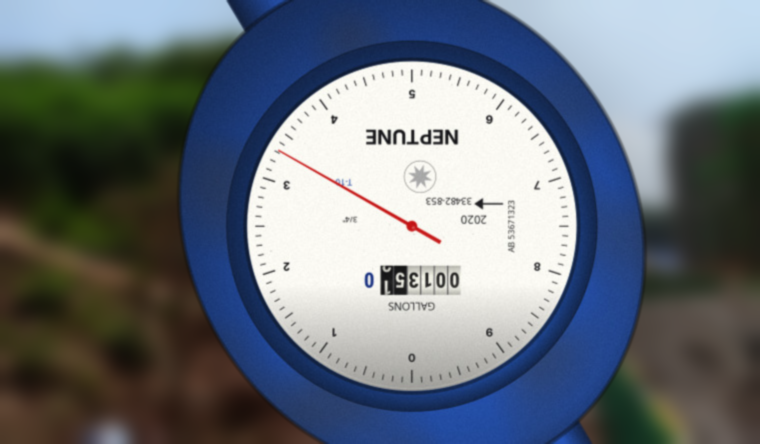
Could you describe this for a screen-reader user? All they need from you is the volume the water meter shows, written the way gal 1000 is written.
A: gal 13513.3
